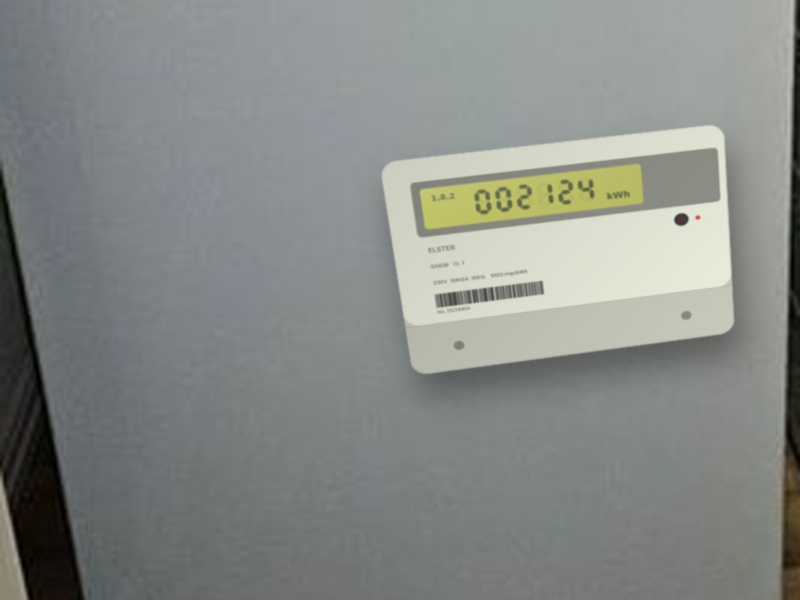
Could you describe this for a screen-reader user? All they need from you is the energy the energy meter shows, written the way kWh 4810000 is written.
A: kWh 2124
